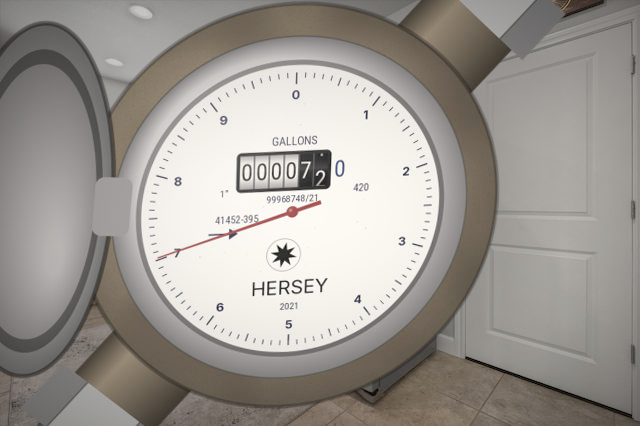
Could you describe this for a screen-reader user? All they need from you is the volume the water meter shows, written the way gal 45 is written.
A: gal 717.0
